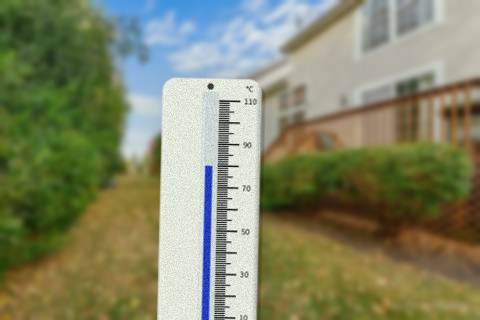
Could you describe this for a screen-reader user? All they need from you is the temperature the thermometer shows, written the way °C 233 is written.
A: °C 80
